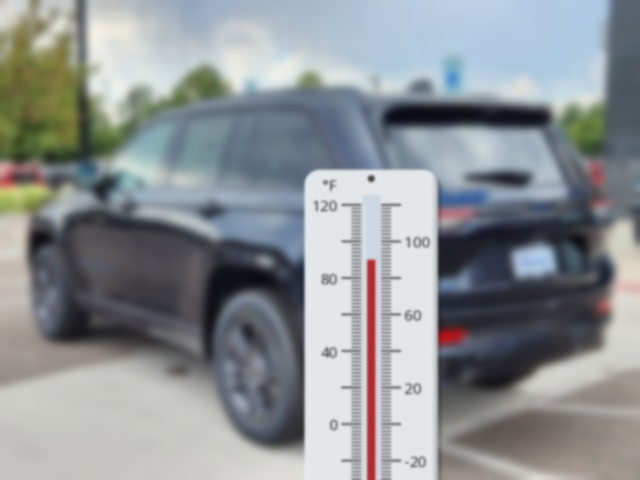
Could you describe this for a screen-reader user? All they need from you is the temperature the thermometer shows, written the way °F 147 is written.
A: °F 90
